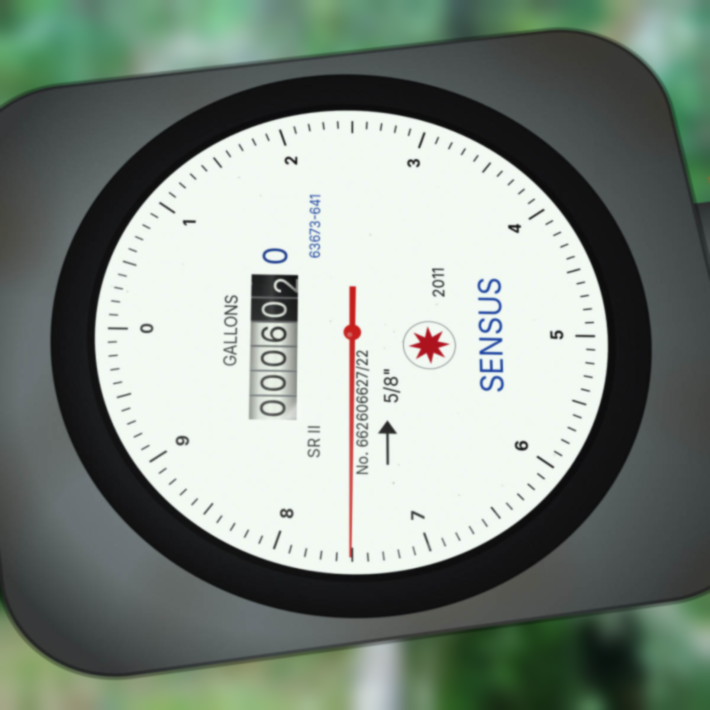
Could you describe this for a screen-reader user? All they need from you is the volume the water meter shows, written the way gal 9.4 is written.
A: gal 6017.5
